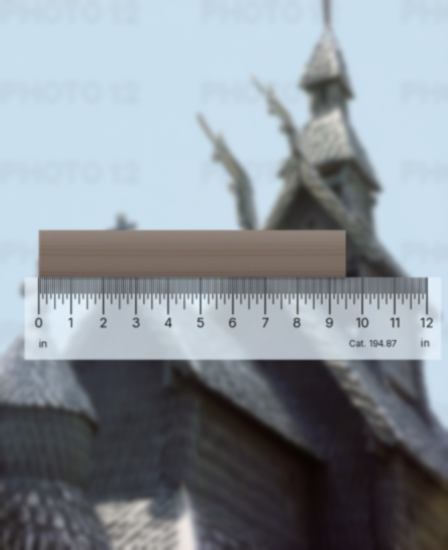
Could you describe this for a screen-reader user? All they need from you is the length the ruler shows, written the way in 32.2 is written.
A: in 9.5
